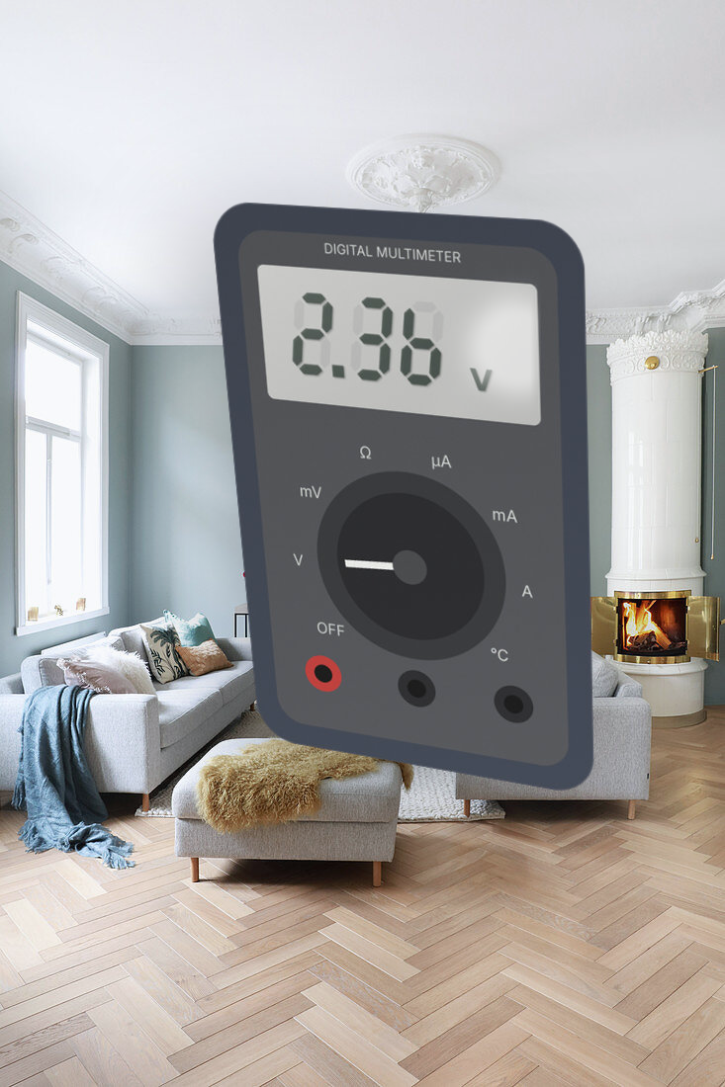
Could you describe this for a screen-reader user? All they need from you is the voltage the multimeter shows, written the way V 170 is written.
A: V 2.36
